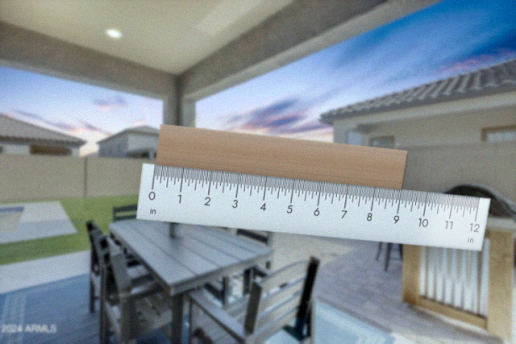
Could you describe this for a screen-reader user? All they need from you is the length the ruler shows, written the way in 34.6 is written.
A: in 9
